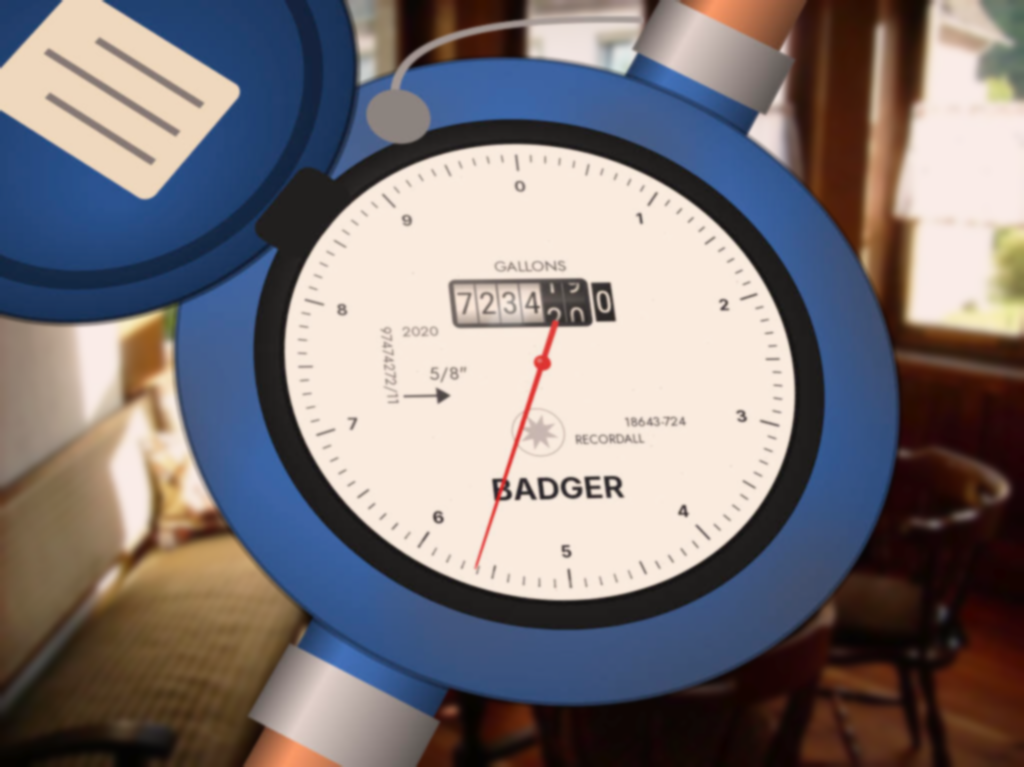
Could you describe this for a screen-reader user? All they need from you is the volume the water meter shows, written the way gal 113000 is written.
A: gal 7234195.6
